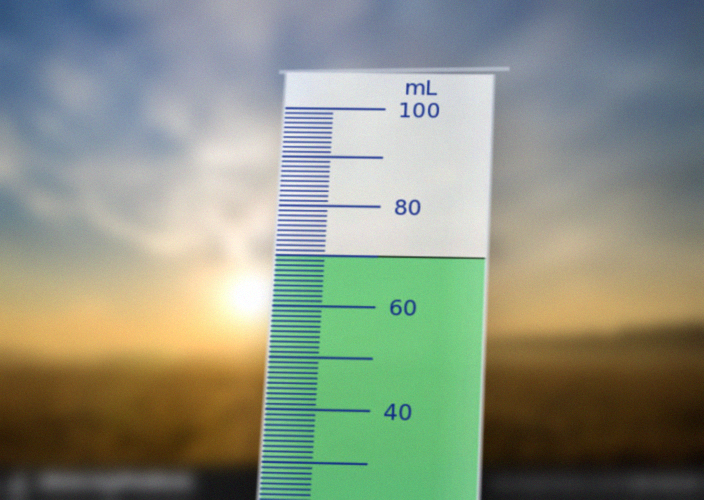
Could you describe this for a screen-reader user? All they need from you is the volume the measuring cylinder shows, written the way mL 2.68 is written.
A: mL 70
